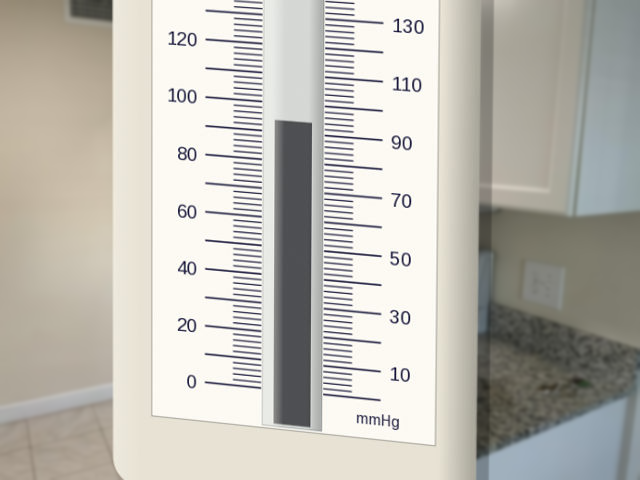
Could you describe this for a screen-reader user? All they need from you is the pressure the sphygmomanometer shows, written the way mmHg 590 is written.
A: mmHg 94
